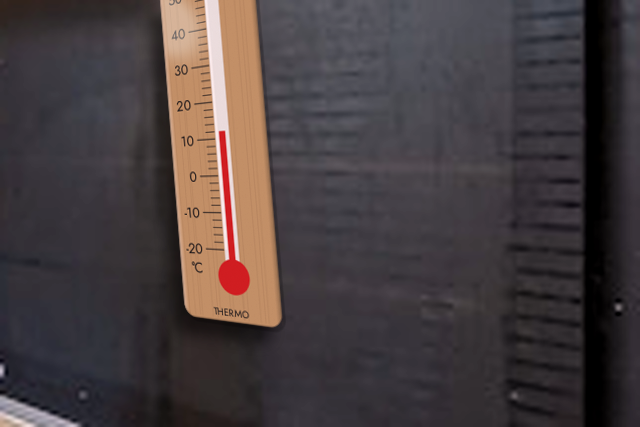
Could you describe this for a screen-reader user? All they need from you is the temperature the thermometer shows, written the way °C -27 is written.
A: °C 12
